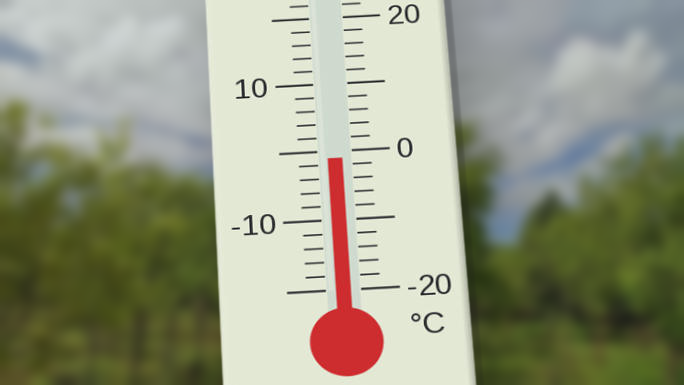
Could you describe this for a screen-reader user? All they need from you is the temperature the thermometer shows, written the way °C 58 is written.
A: °C -1
